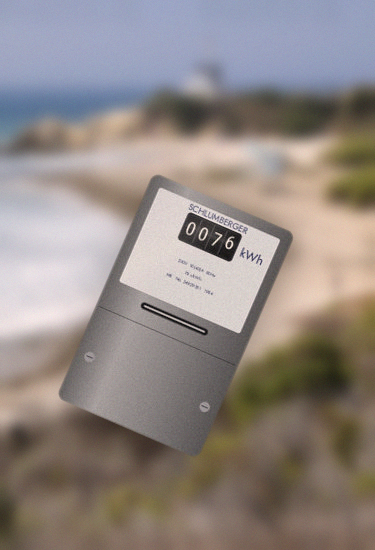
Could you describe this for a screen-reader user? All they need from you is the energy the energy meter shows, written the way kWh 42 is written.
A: kWh 76
